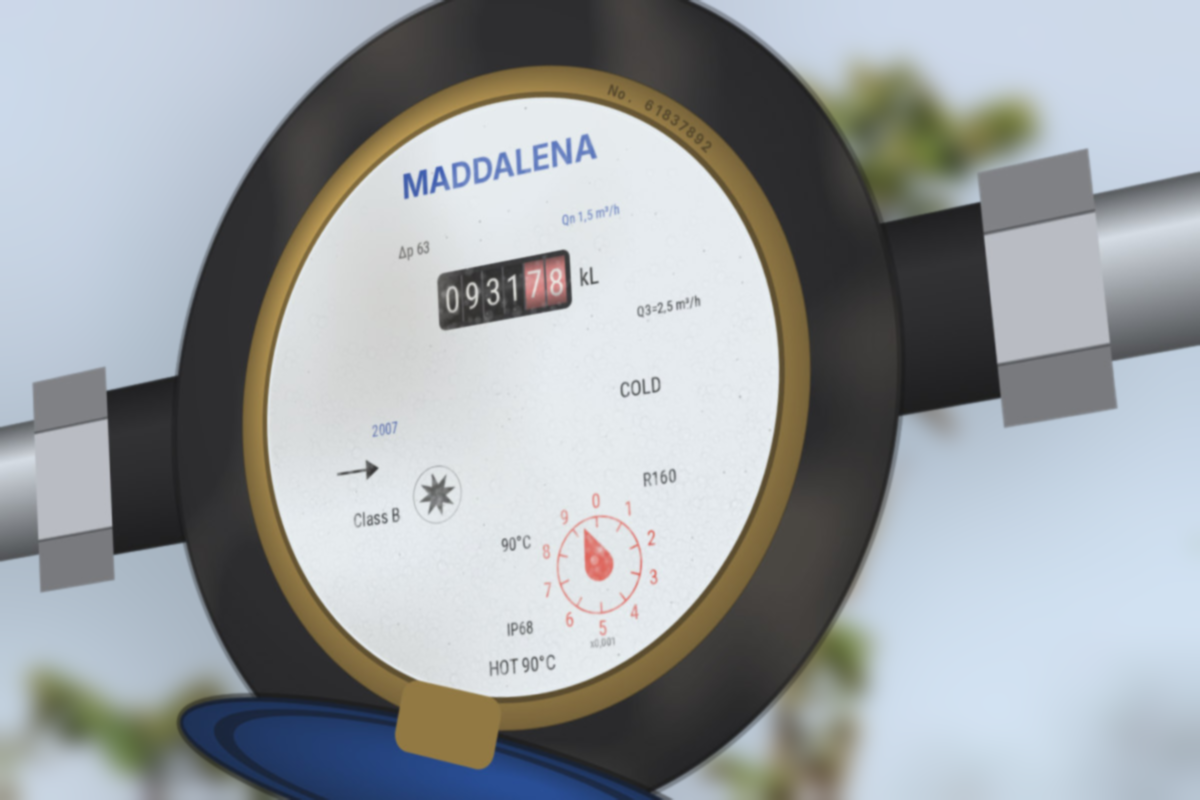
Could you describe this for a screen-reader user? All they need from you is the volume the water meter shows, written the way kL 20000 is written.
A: kL 931.779
